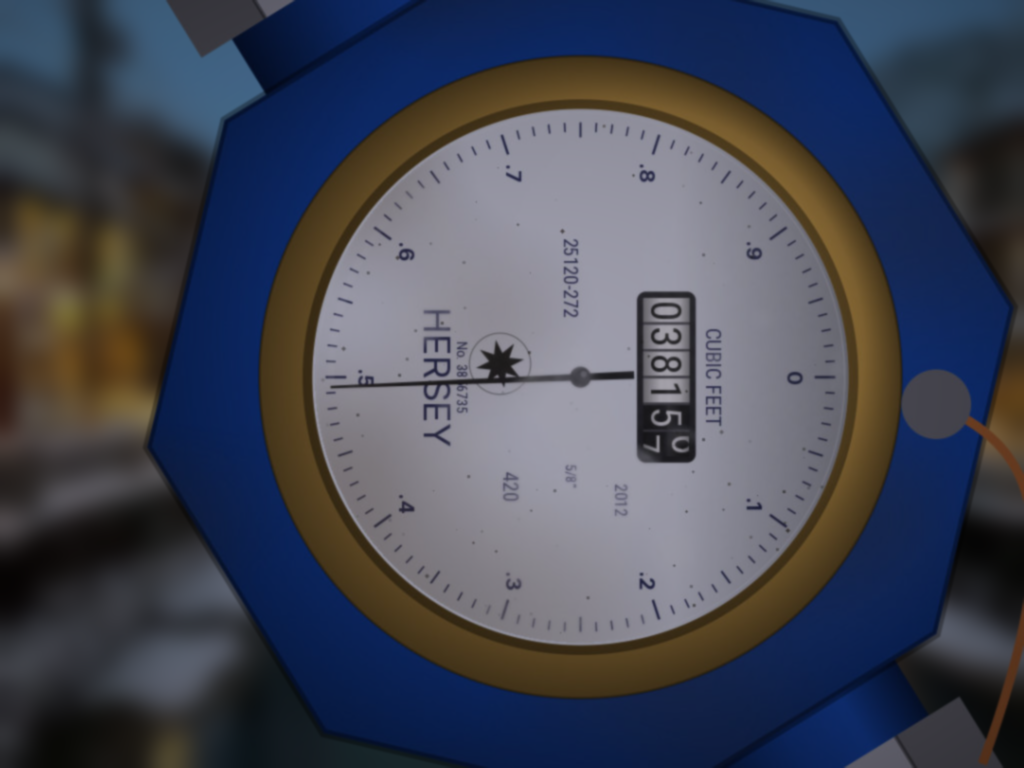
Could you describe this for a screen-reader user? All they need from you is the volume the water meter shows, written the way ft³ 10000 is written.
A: ft³ 38156.49
